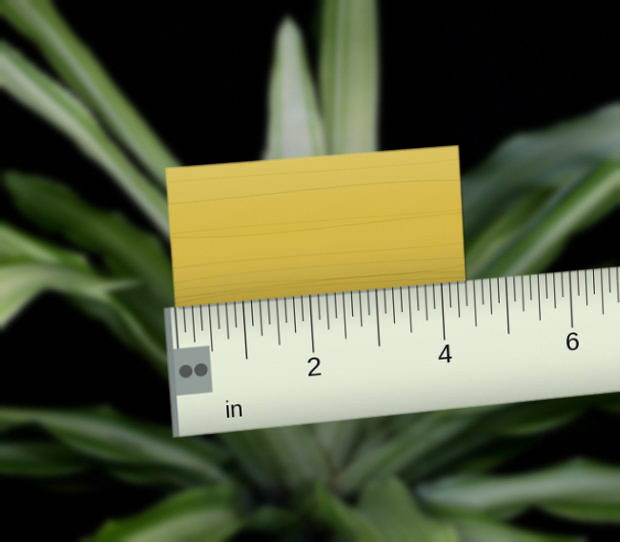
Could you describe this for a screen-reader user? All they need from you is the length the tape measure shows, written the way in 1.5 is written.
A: in 4.375
